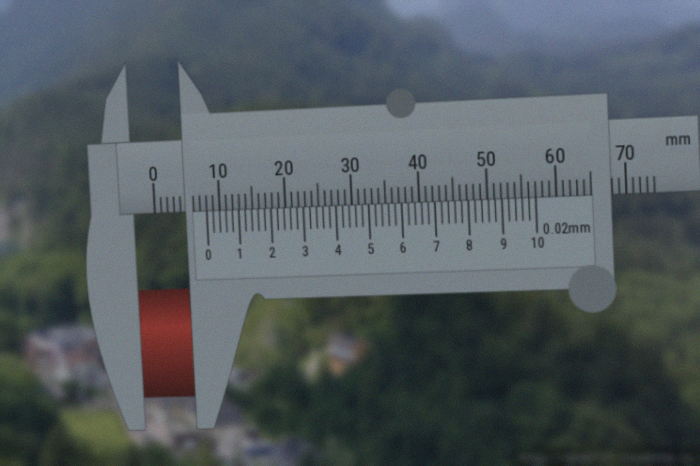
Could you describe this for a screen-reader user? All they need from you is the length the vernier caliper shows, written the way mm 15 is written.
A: mm 8.0
